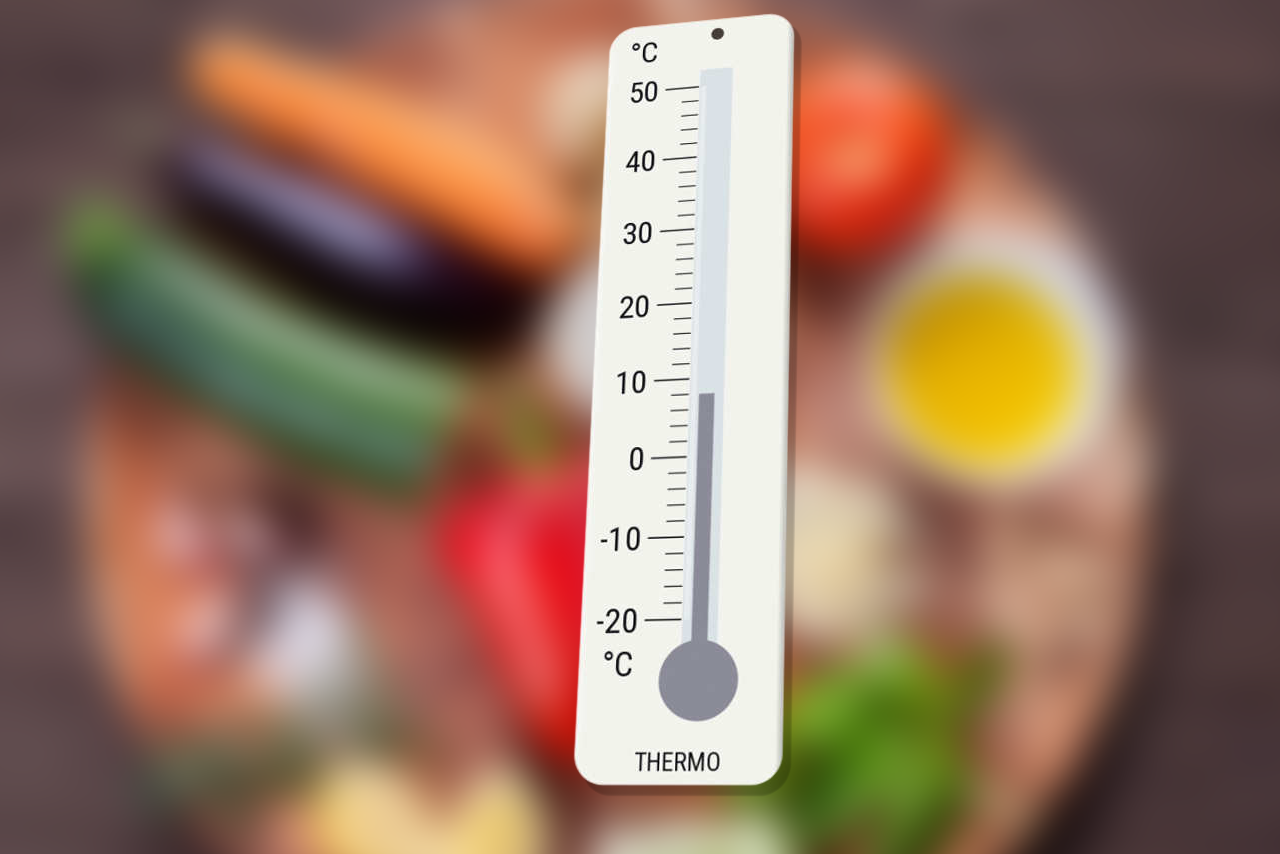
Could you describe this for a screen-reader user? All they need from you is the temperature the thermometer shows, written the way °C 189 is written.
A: °C 8
